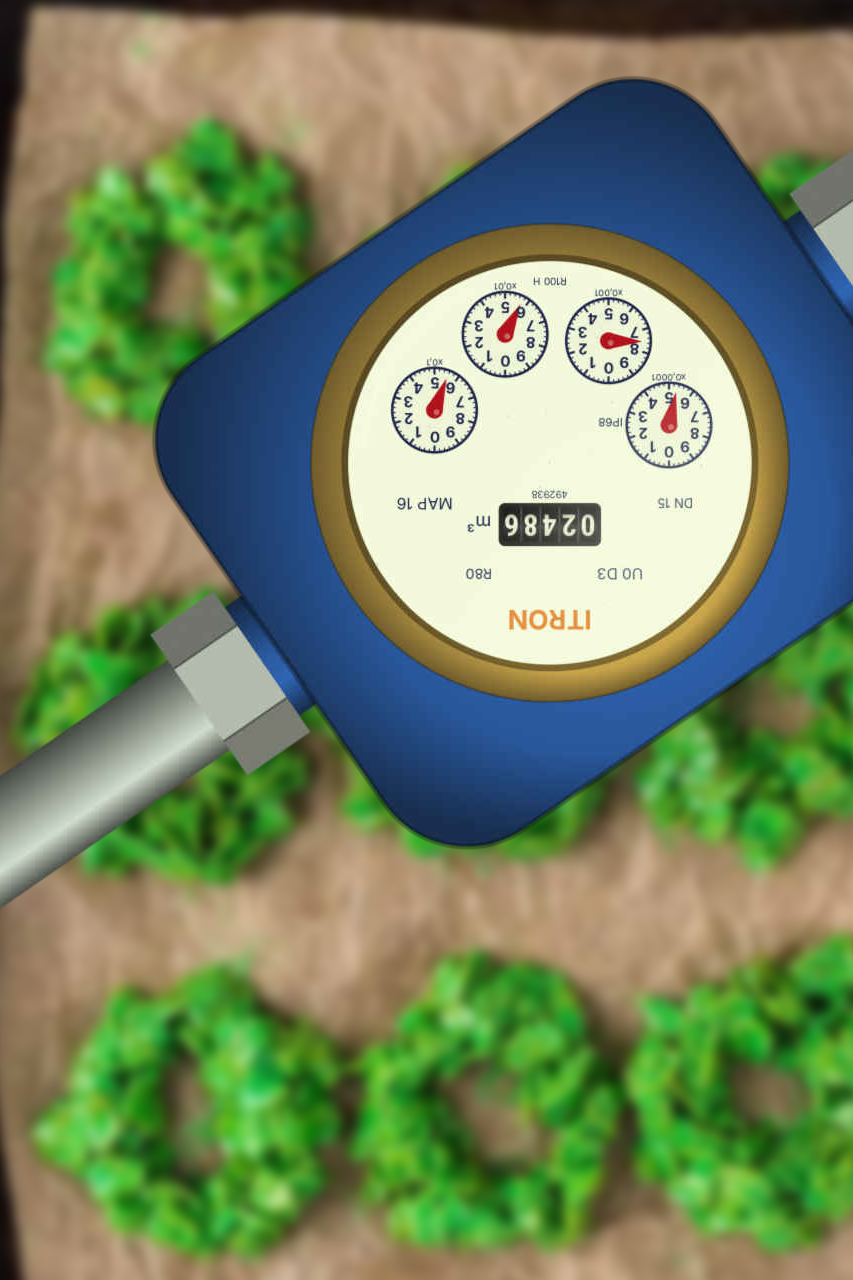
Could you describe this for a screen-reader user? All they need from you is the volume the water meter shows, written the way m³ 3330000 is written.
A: m³ 2486.5575
